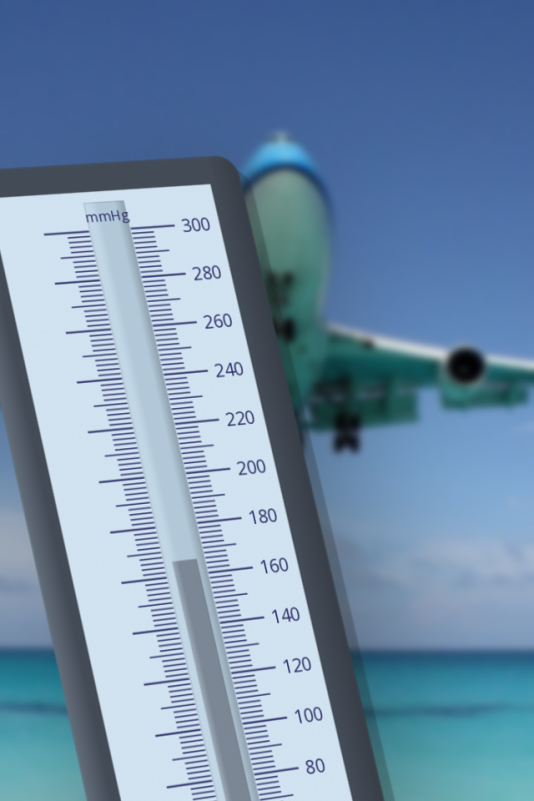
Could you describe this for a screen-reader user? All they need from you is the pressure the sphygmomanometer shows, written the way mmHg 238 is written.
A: mmHg 166
